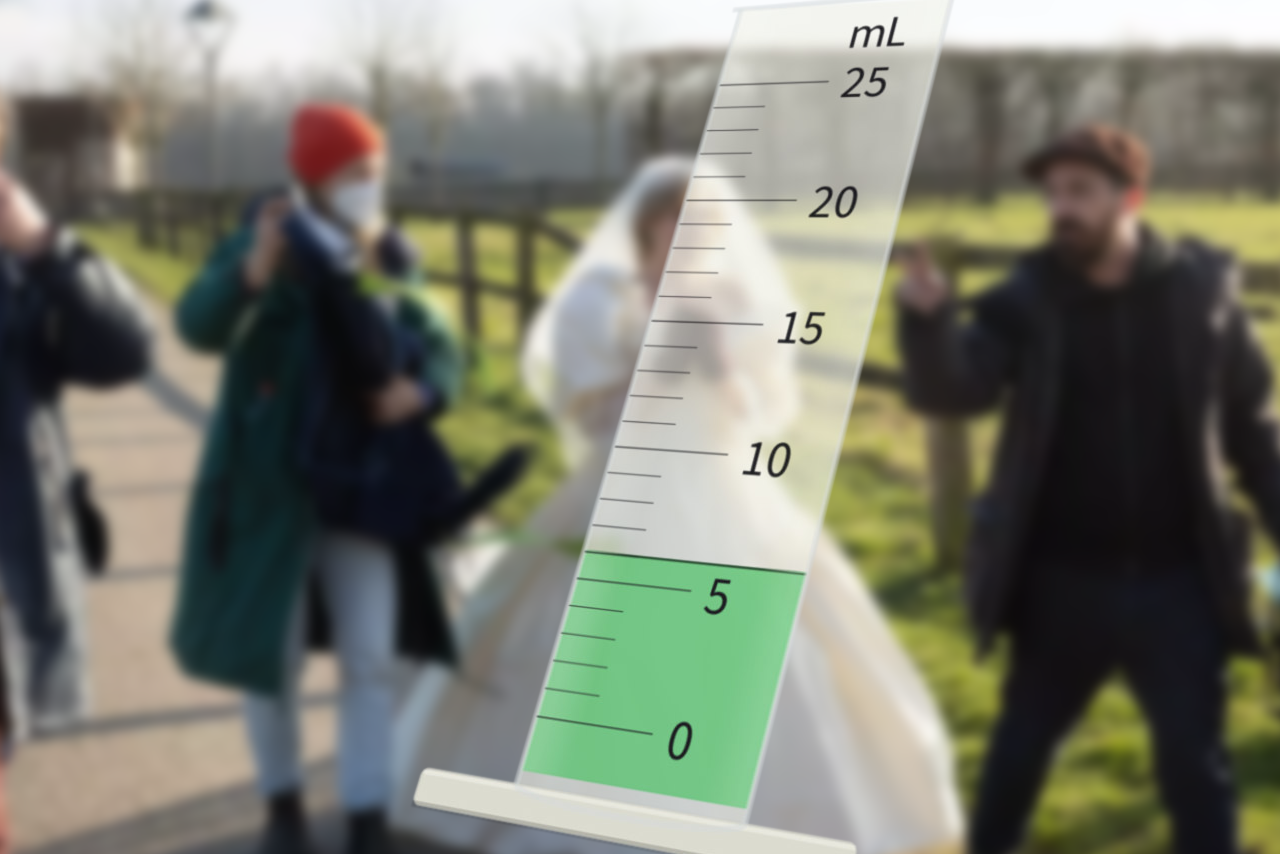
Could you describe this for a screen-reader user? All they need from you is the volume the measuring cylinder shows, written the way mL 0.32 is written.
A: mL 6
